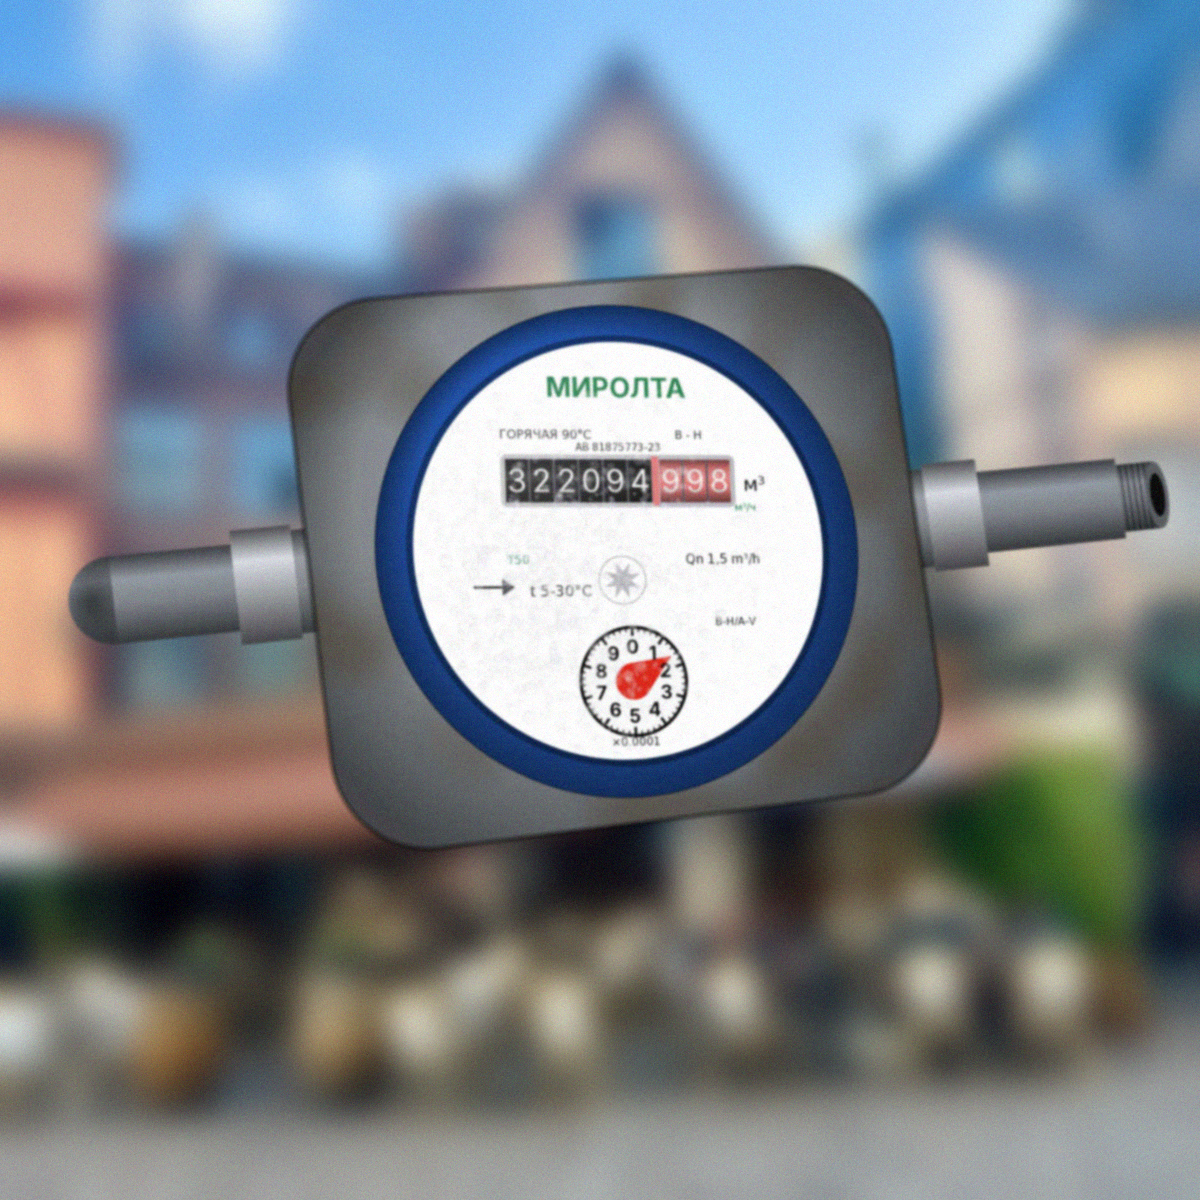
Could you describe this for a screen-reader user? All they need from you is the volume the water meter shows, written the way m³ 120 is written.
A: m³ 322094.9981
